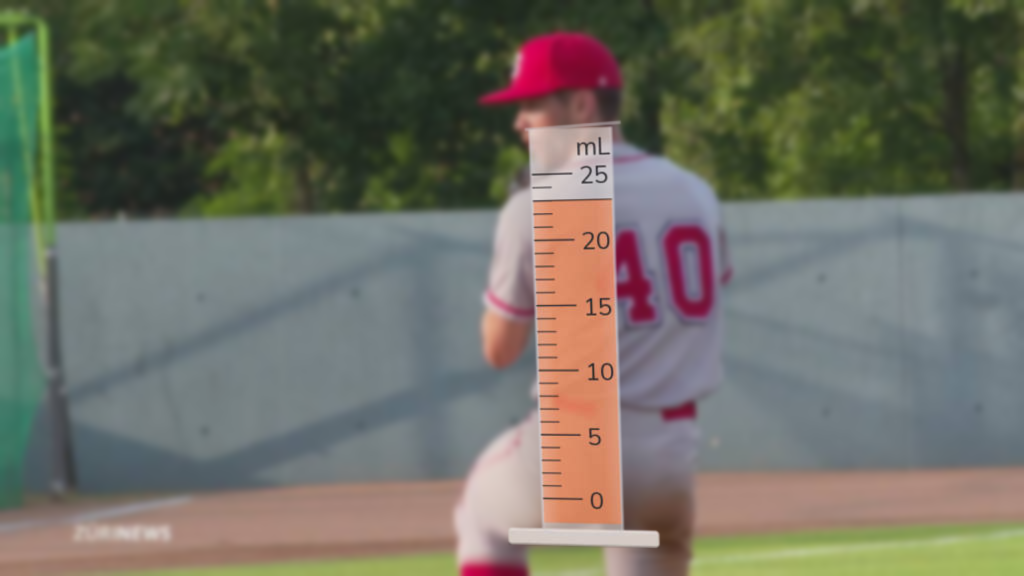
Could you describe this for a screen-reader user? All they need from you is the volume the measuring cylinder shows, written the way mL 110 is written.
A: mL 23
